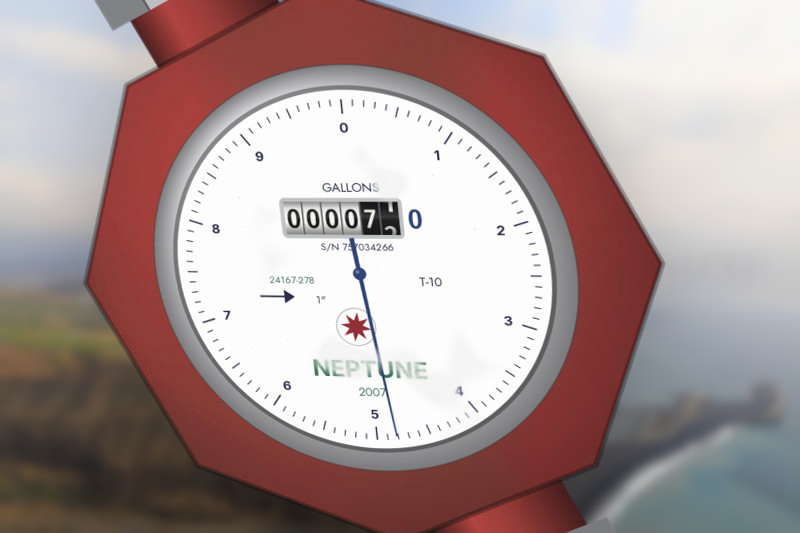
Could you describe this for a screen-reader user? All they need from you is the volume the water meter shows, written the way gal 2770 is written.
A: gal 714.8
